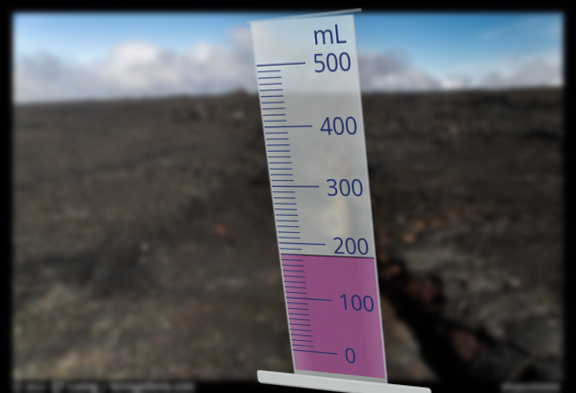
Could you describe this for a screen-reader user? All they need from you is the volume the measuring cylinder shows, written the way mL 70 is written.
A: mL 180
